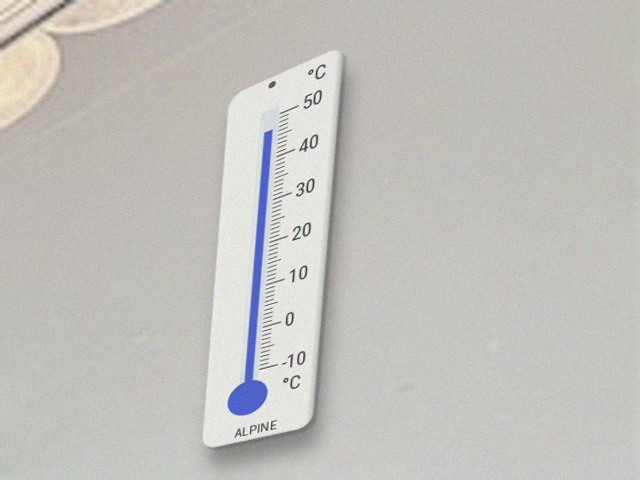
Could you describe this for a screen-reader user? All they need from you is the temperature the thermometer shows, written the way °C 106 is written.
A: °C 47
